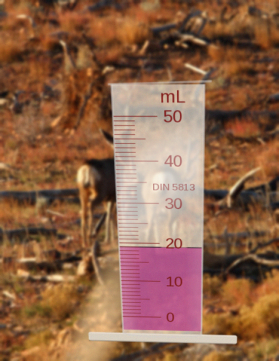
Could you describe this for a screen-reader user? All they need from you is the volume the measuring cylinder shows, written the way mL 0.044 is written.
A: mL 19
